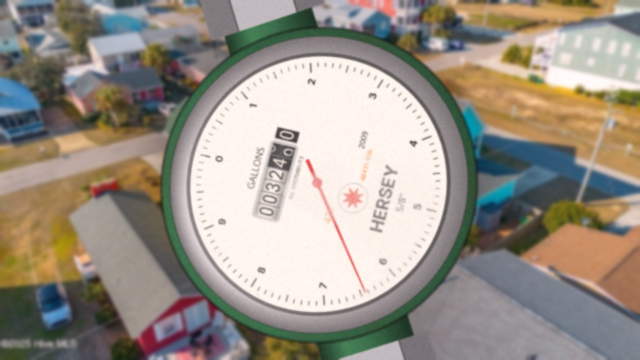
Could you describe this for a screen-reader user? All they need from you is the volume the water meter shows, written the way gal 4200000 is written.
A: gal 32486.4
